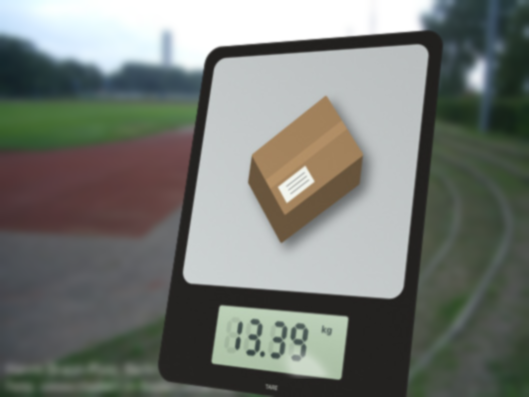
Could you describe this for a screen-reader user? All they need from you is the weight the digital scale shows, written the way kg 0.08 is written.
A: kg 13.39
